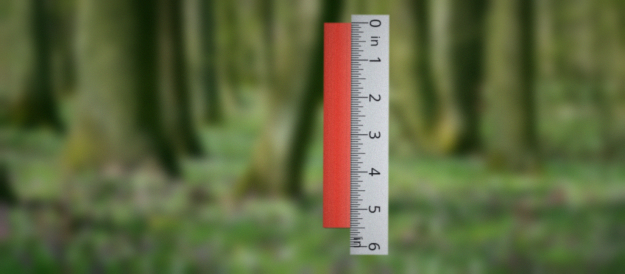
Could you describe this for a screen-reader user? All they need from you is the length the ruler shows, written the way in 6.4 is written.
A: in 5.5
